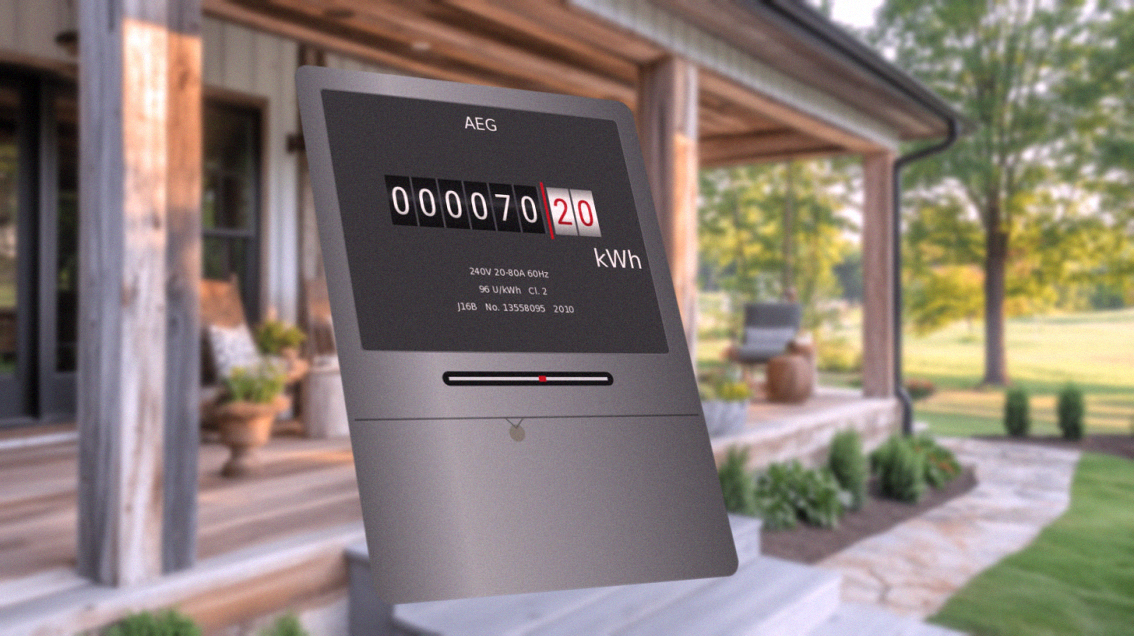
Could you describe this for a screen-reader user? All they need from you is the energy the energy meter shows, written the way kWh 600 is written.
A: kWh 70.20
